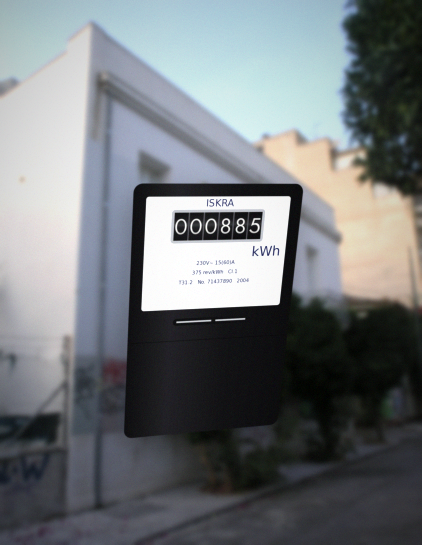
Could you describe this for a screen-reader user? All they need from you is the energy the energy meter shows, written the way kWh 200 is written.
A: kWh 885
